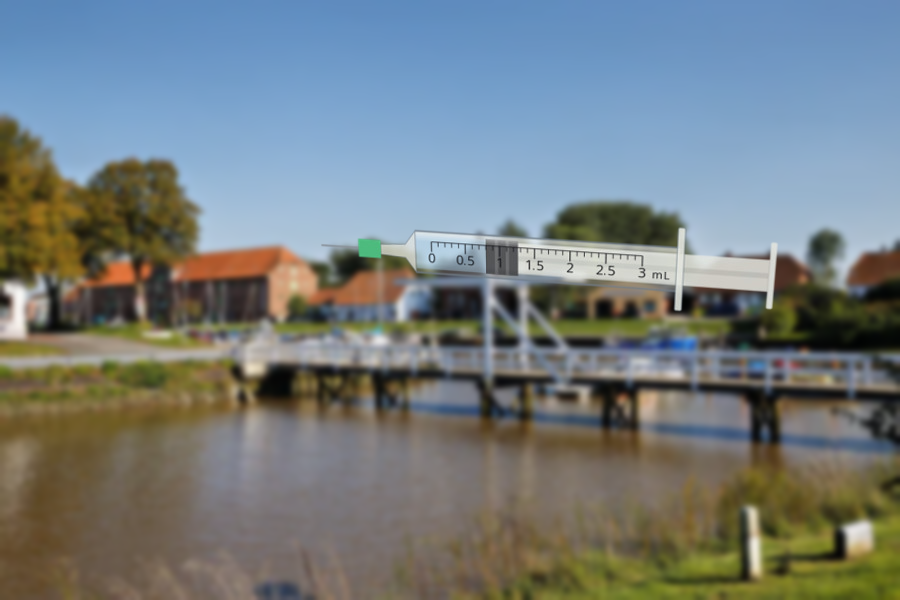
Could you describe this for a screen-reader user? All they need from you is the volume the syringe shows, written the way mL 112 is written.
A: mL 0.8
